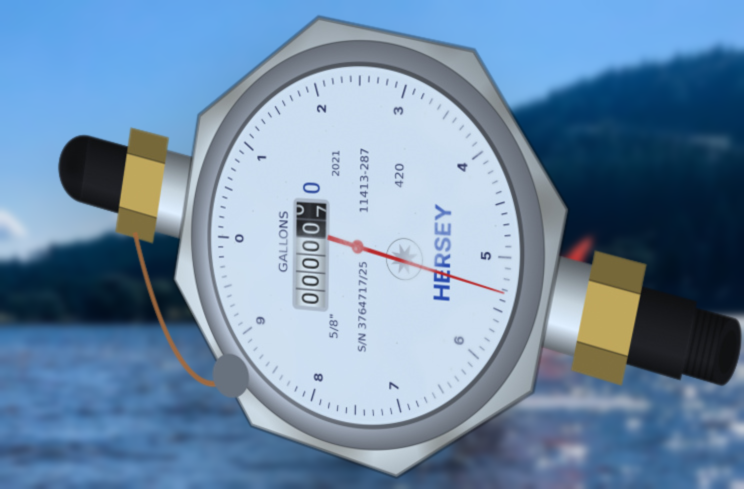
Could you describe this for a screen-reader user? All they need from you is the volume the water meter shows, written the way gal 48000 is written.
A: gal 65.3
